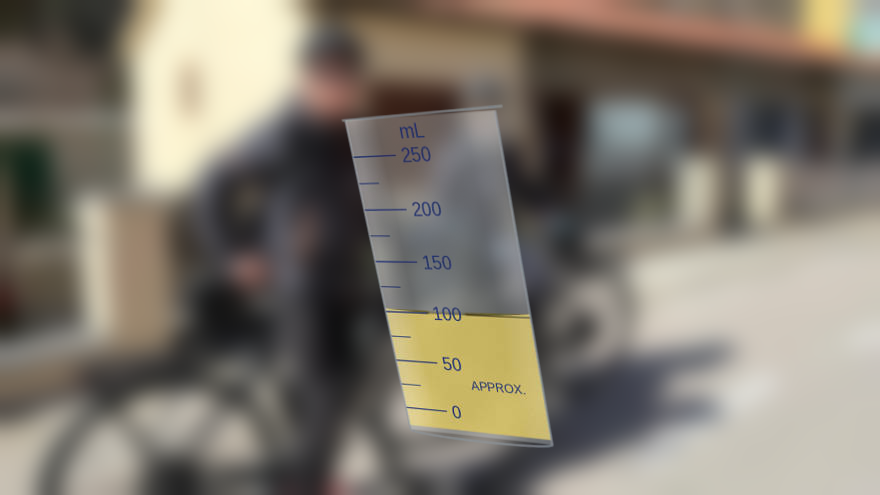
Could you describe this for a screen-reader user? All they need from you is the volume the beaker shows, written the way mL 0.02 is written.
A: mL 100
